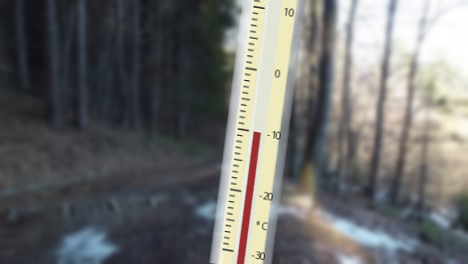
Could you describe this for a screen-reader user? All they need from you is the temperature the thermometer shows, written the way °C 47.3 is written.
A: °C -10
